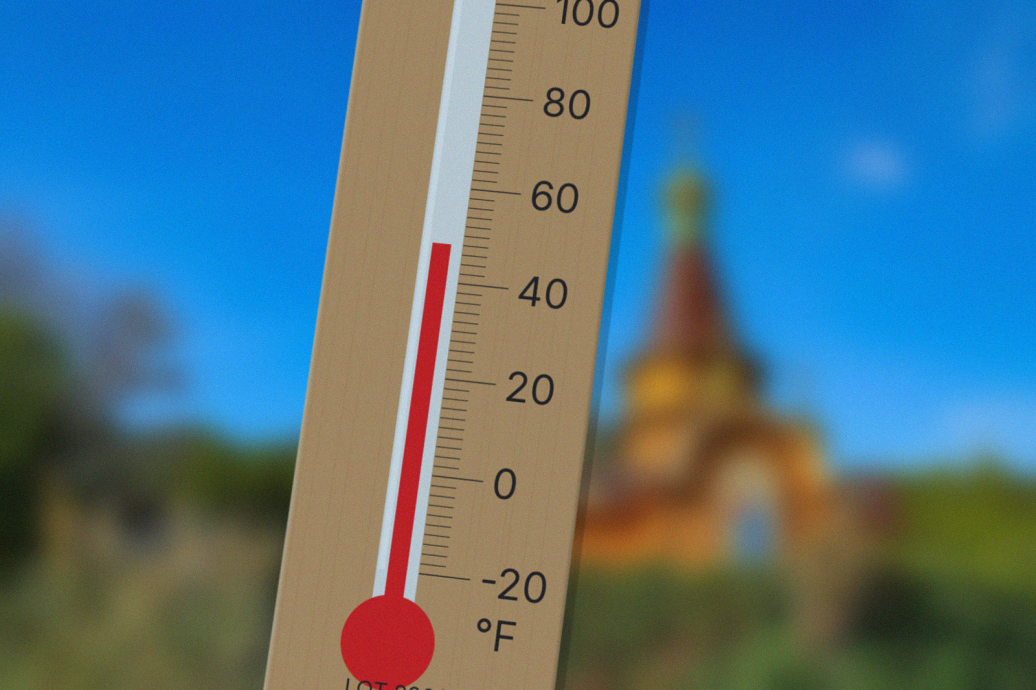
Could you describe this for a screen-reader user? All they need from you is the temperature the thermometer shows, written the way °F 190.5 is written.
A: °F 48
